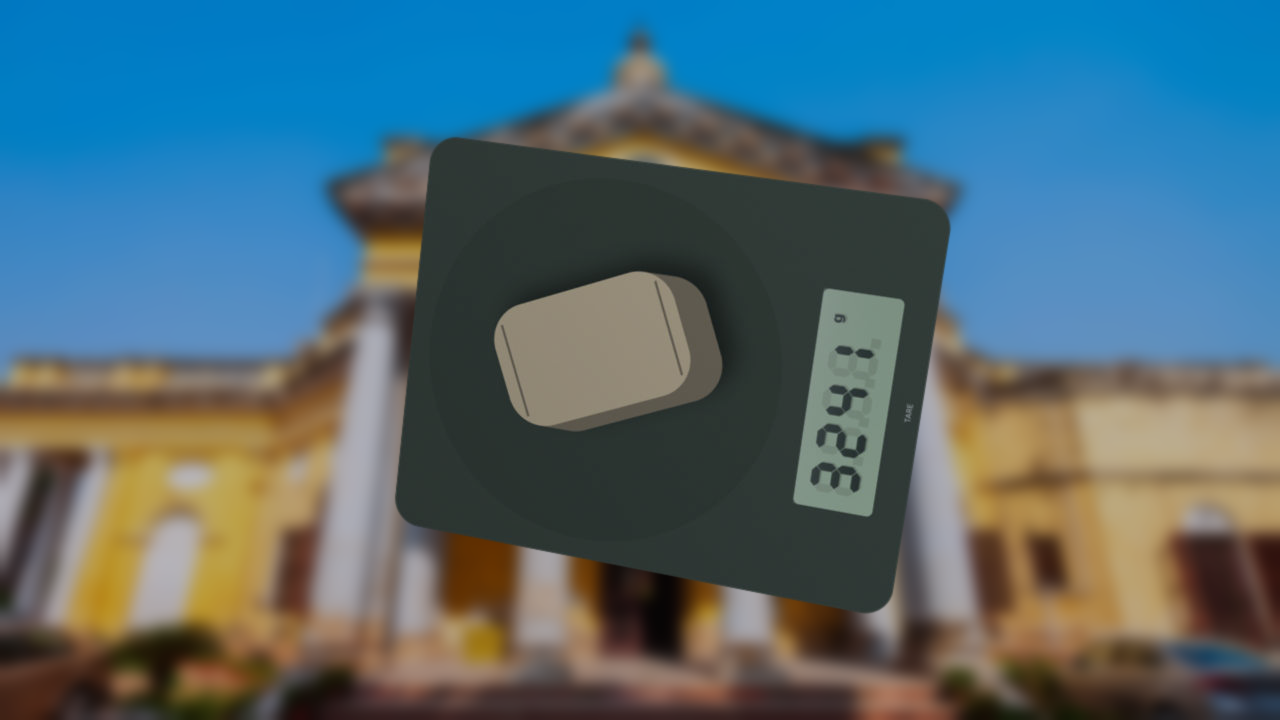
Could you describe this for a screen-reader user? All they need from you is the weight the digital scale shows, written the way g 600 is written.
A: g 3241
